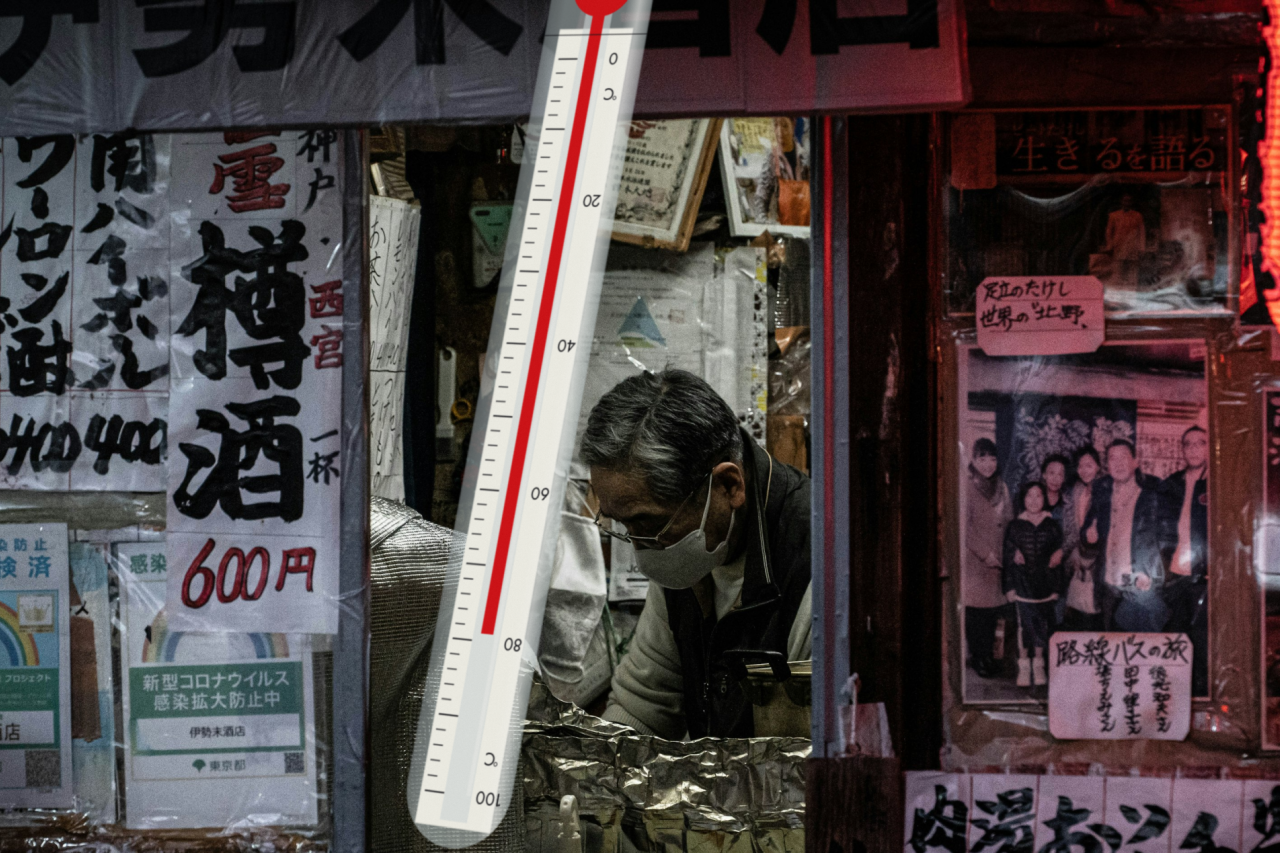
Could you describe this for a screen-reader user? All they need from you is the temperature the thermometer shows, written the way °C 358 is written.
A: °C 79
